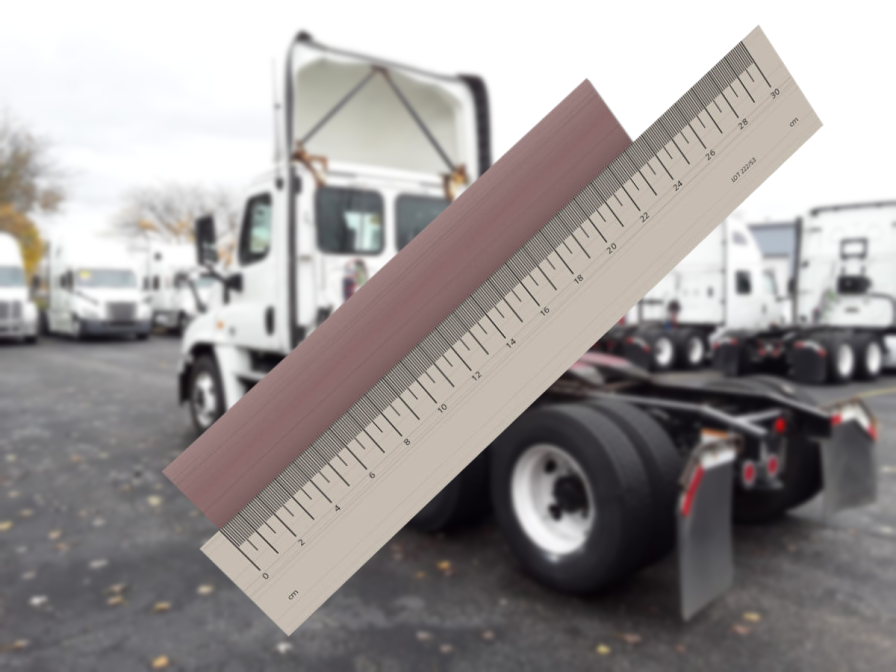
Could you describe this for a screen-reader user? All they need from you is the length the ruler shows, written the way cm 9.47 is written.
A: cm 23.5
